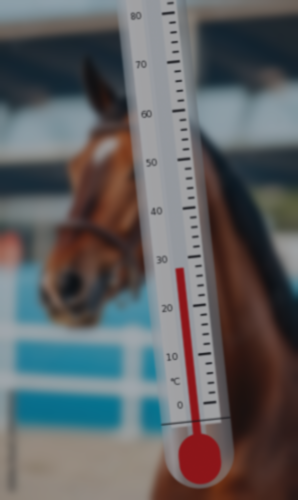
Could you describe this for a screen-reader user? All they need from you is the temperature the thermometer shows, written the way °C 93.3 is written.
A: °C 28
